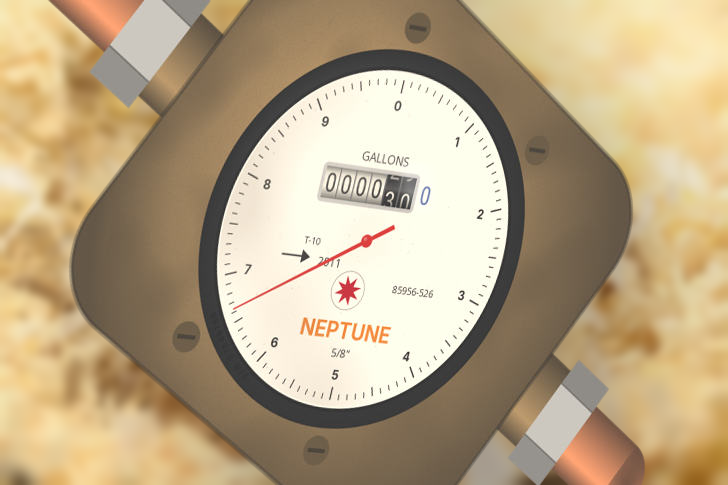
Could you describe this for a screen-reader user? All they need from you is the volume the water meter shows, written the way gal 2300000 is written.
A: gal 296.6
